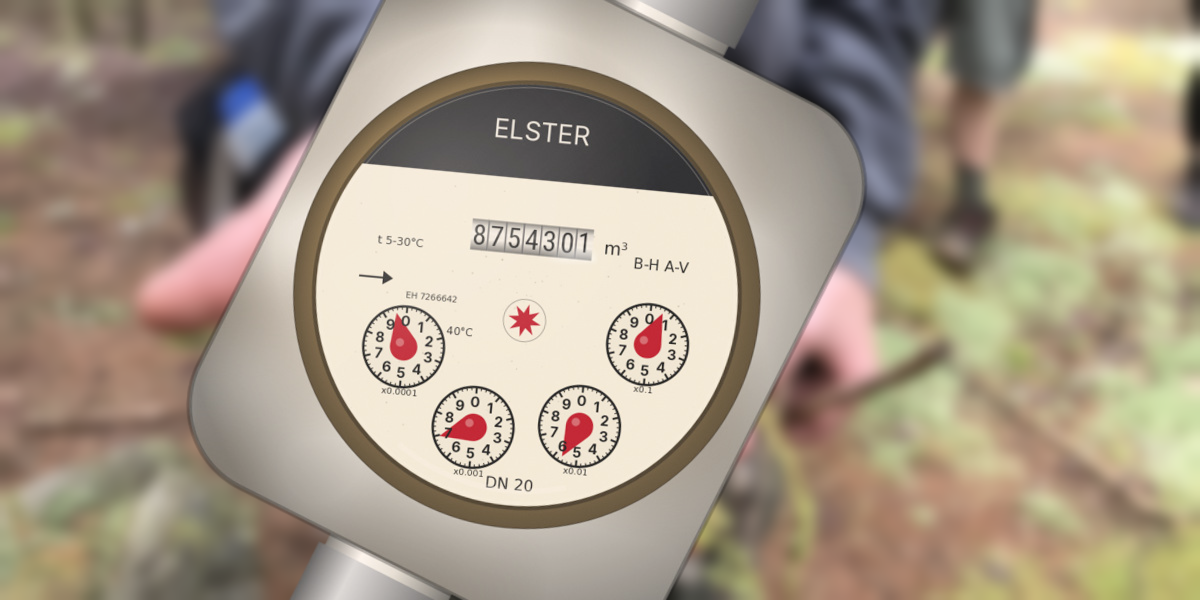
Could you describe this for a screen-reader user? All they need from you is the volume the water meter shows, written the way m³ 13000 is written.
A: m³ 8754301.0569
